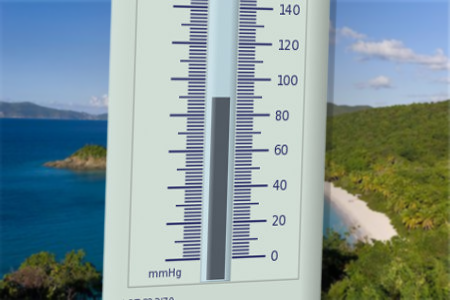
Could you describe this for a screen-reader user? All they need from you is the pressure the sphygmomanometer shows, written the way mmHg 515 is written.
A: mmHg 90
